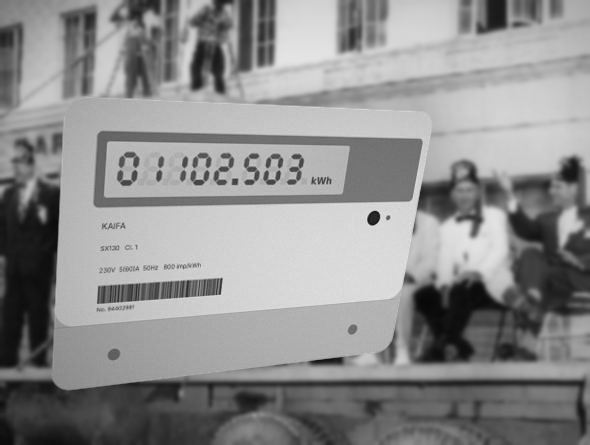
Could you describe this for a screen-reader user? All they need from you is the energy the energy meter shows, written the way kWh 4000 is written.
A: kWh 1102.503
